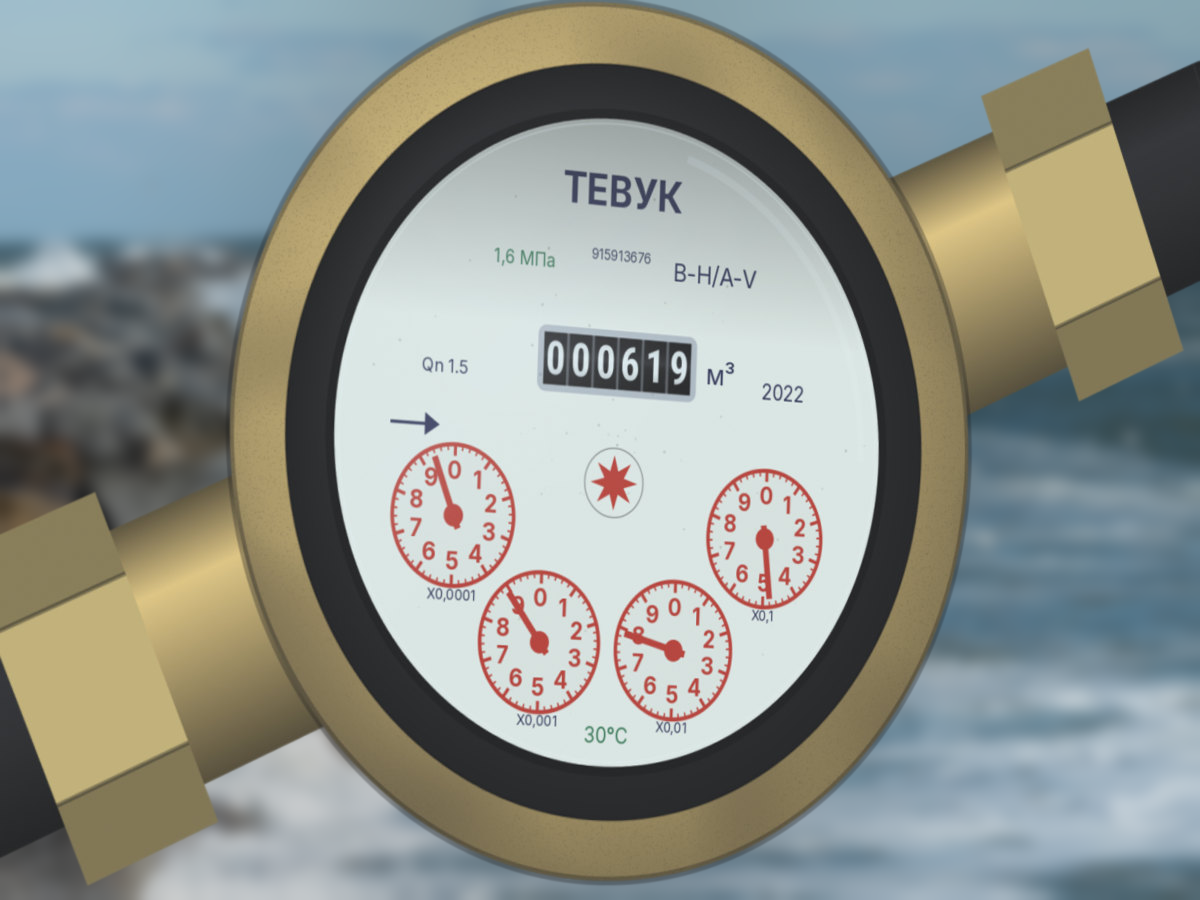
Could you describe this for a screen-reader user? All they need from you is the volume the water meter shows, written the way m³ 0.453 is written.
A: m³ 619.4789
